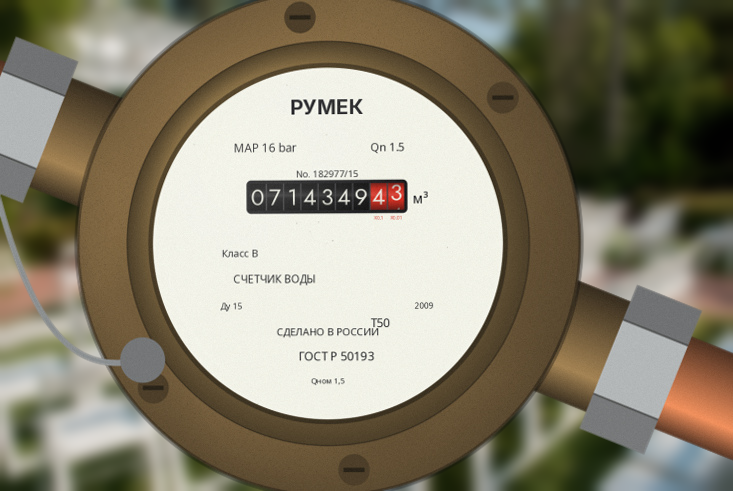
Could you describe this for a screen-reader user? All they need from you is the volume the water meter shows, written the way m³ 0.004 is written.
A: m³ 714349.43
